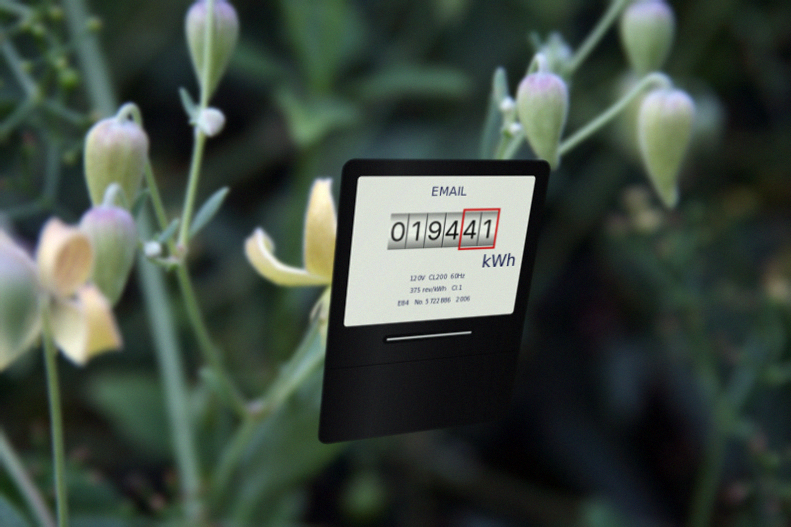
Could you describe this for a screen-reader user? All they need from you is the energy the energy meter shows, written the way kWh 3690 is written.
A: kWh 194.41
